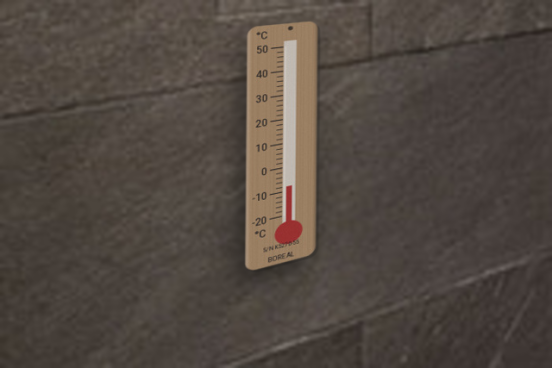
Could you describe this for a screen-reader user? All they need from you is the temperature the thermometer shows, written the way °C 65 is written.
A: °C -8
